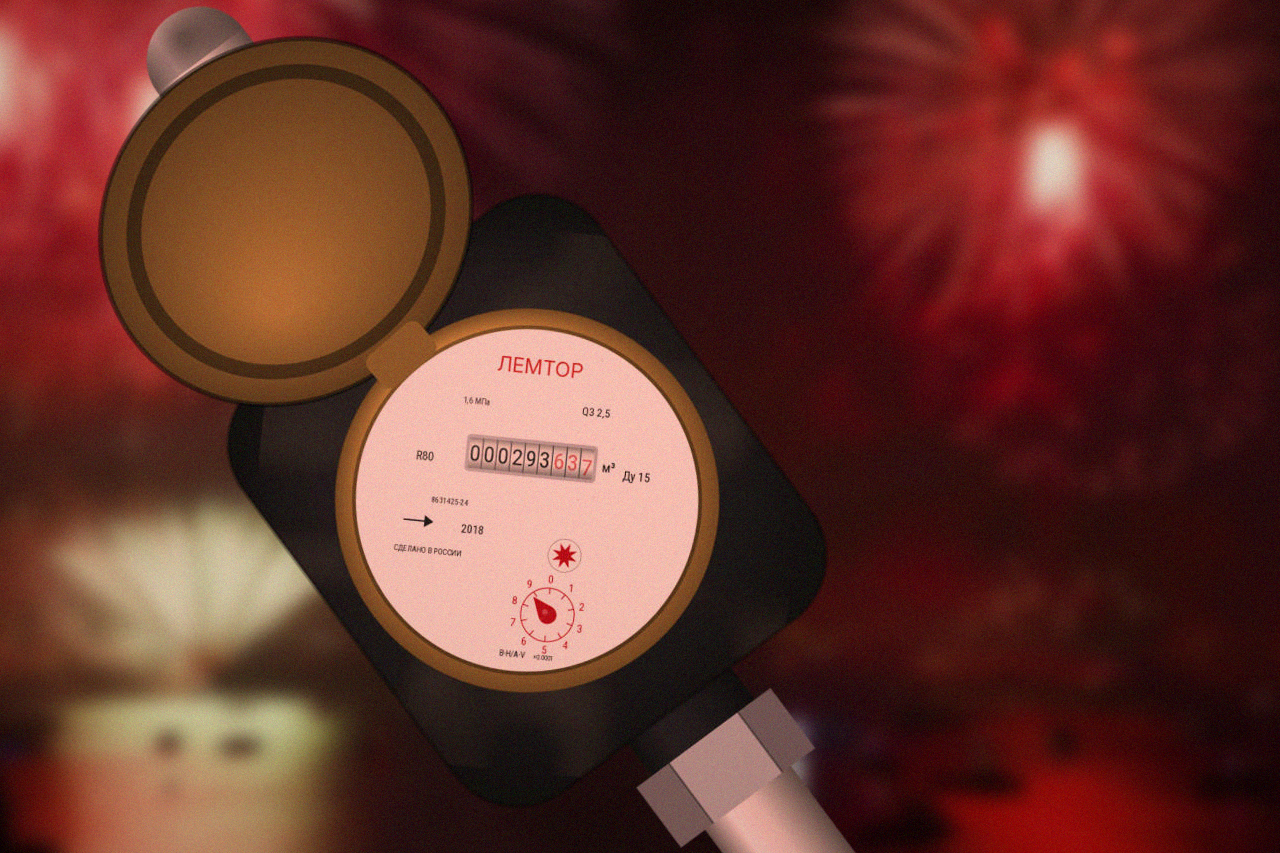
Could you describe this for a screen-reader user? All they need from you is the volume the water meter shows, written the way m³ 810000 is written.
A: m³ 293.6368
